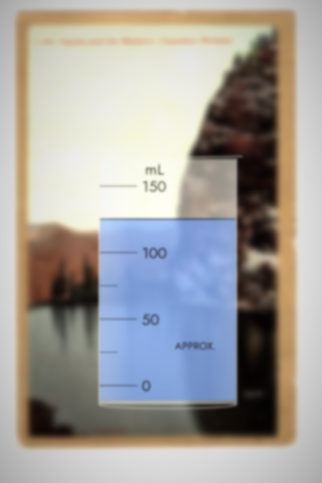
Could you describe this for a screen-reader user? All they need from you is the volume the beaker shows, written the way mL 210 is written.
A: mL 125
